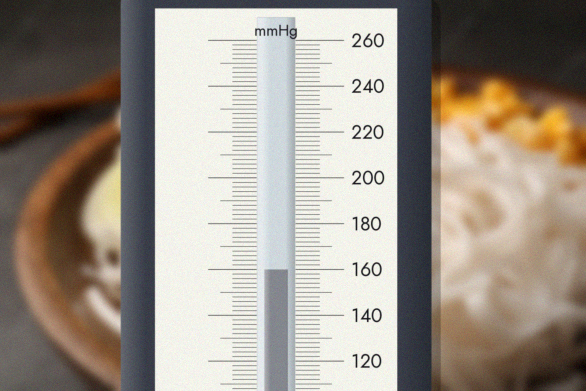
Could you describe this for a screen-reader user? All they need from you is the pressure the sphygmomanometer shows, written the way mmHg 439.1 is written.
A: mmHg 160
